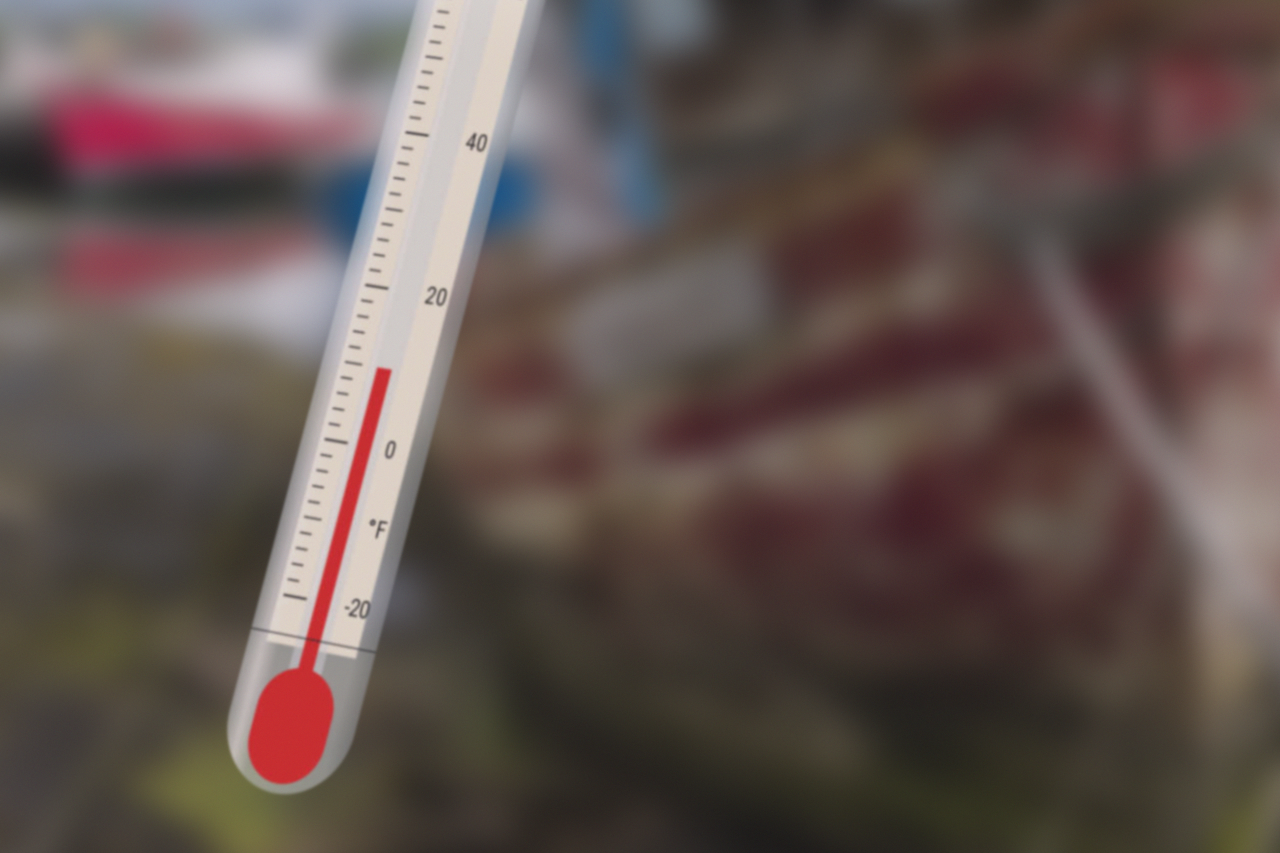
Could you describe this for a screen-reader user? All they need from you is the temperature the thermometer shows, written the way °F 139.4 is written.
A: °F 10
